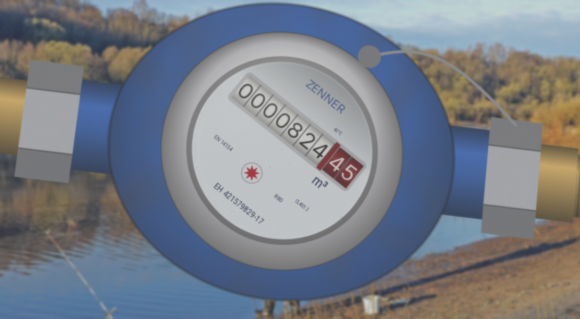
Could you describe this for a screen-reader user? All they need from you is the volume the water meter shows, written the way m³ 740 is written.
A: m³ 824.45
